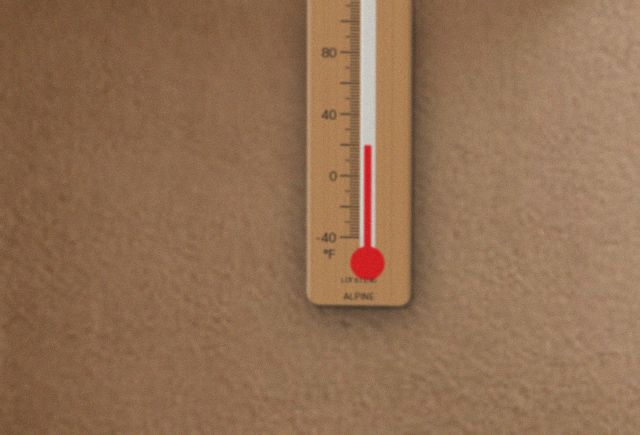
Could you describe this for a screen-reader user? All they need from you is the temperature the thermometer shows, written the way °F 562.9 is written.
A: °F 20
